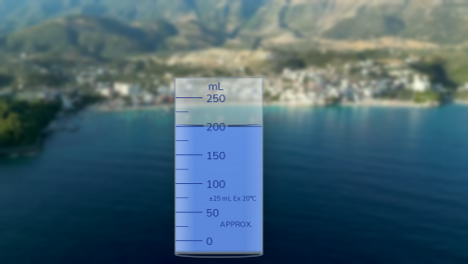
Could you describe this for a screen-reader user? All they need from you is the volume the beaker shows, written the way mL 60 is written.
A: mL 200
